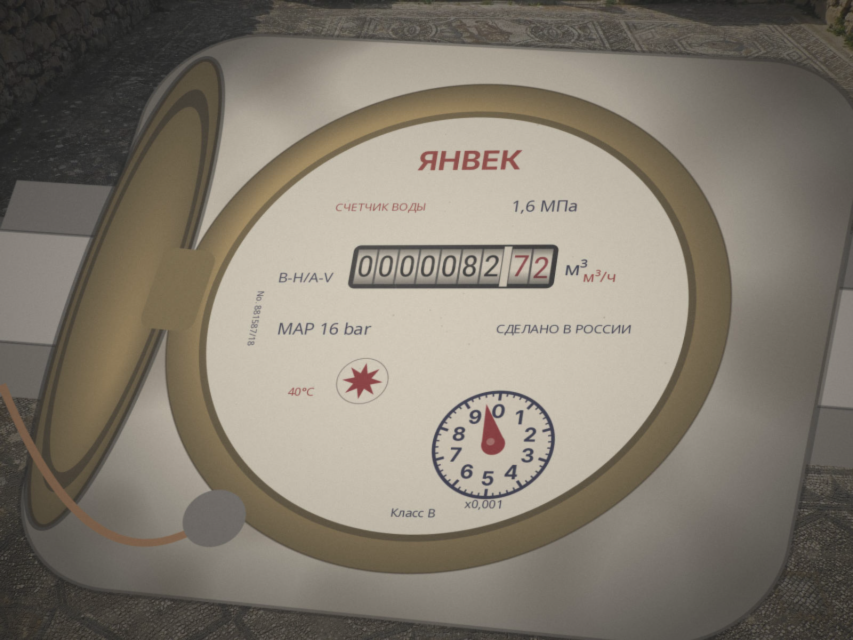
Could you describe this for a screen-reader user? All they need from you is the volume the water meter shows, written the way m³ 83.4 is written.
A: m³ 82.719
